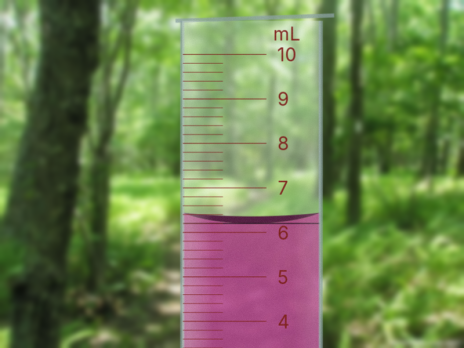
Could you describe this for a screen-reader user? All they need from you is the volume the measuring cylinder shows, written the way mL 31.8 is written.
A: mL 6.2
